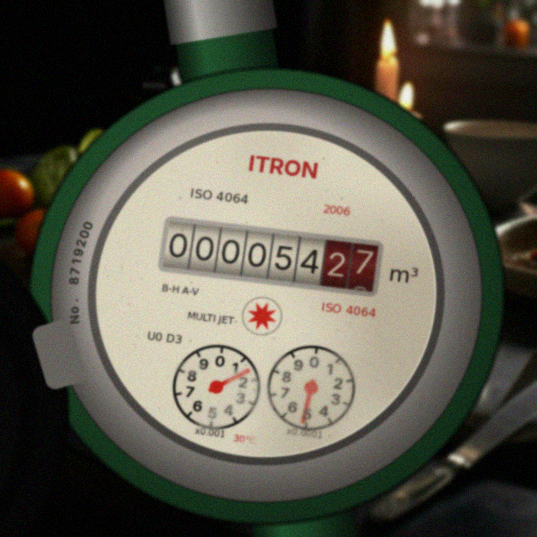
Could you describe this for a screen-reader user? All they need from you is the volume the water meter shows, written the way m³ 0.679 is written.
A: m³ 54.2715
